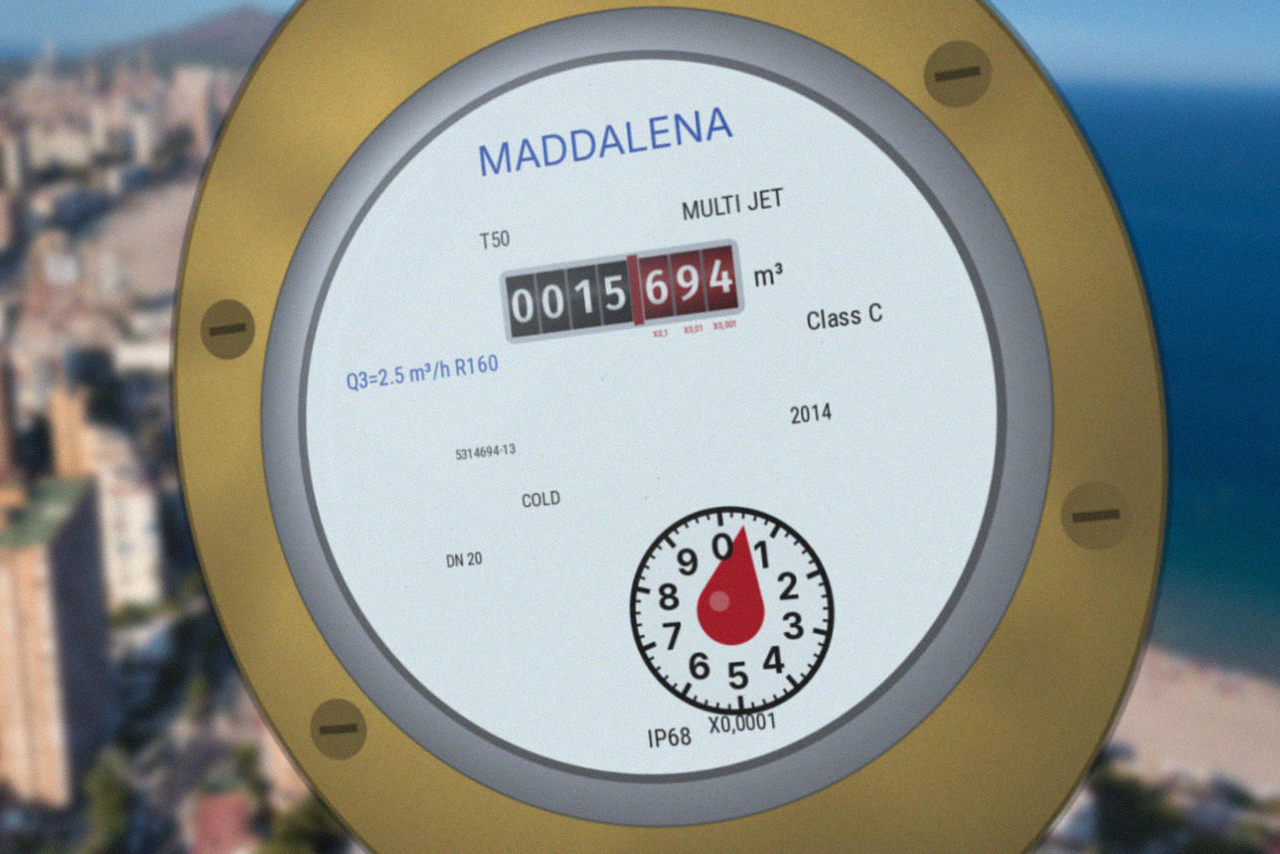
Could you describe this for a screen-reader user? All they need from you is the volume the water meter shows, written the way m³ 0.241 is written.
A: m³ 15.6940
